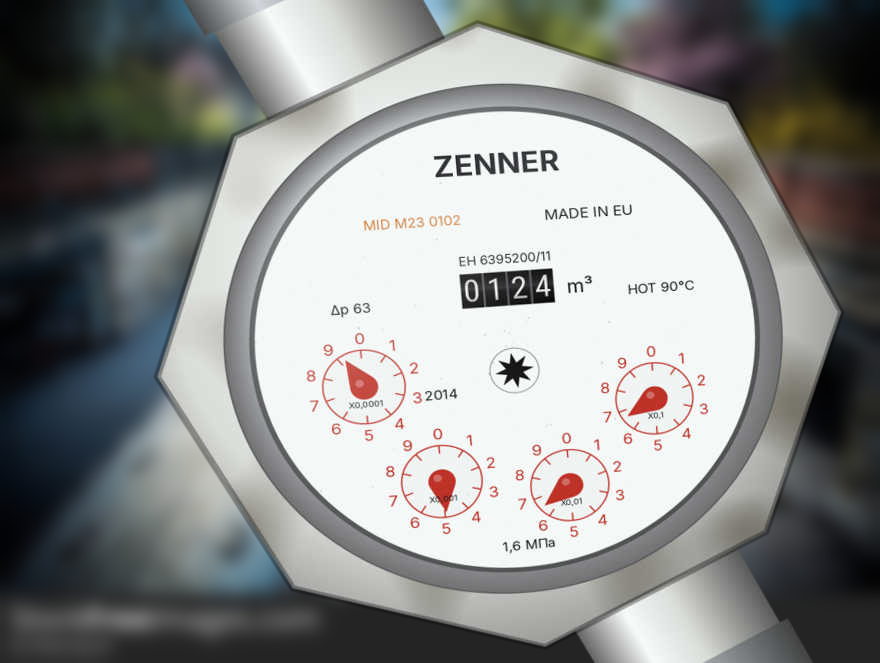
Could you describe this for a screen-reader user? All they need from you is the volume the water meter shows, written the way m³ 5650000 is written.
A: m³ 124.6649
